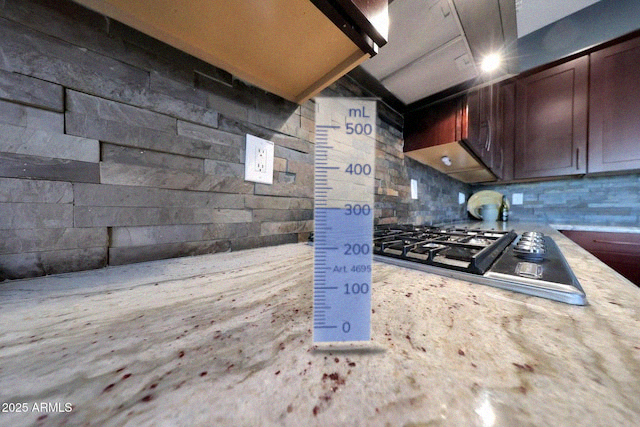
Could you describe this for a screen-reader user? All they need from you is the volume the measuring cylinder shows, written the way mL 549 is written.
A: mL 300
